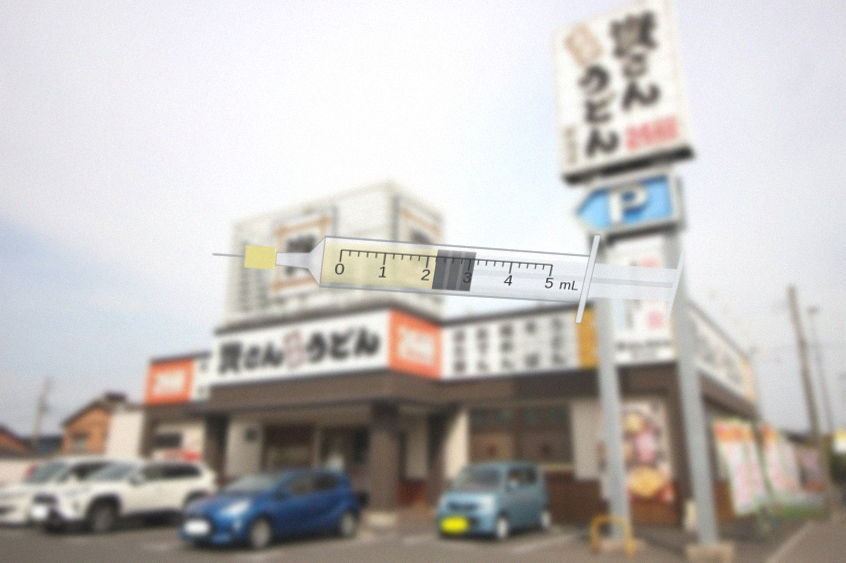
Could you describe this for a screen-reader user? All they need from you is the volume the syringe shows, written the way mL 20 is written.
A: mL 2.2
